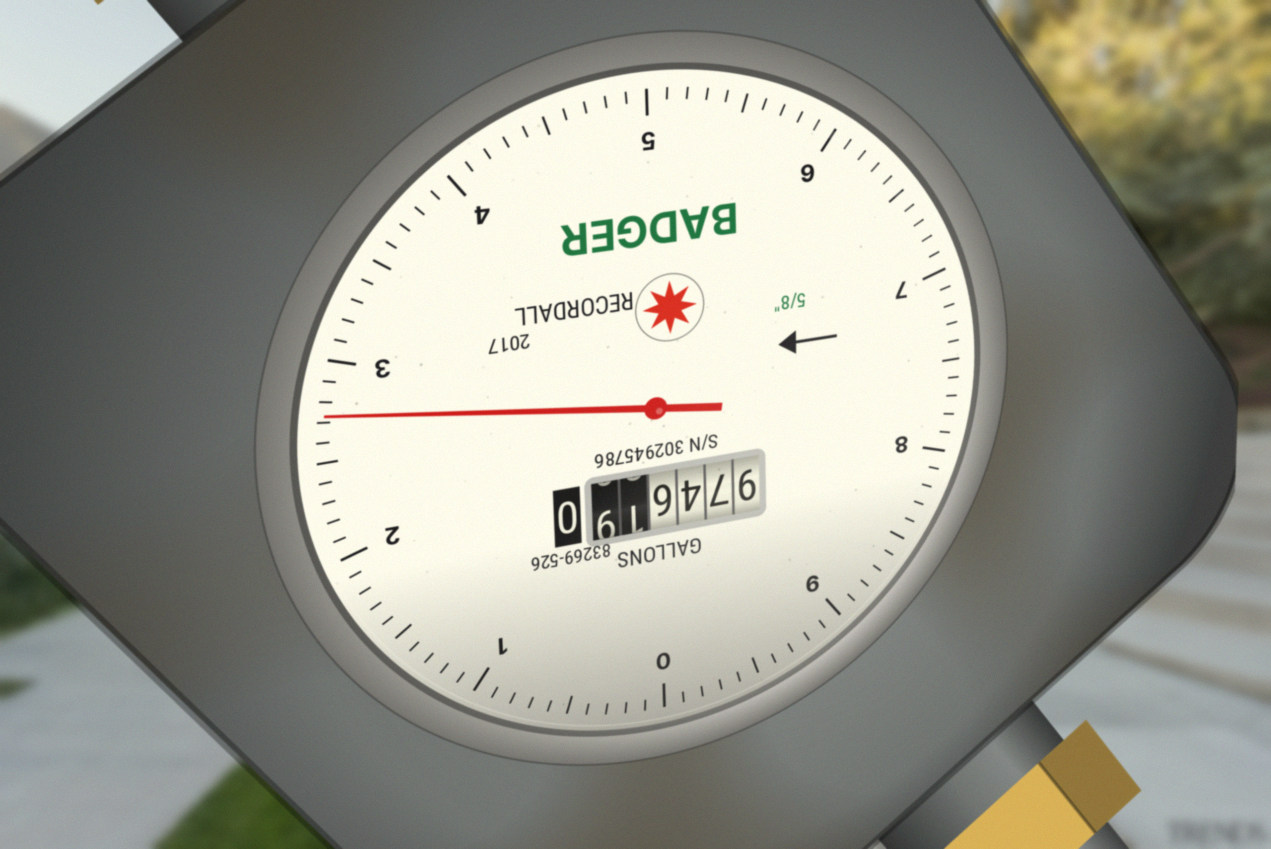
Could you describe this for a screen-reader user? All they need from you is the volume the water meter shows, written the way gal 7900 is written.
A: gal 9746192.7
